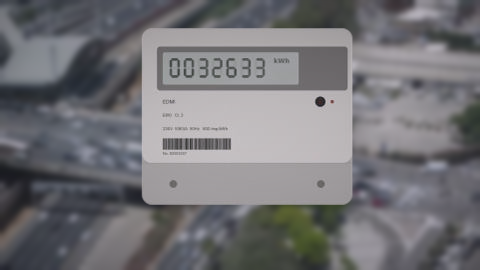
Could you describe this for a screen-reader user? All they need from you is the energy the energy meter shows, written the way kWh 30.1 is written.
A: kWh 32633
